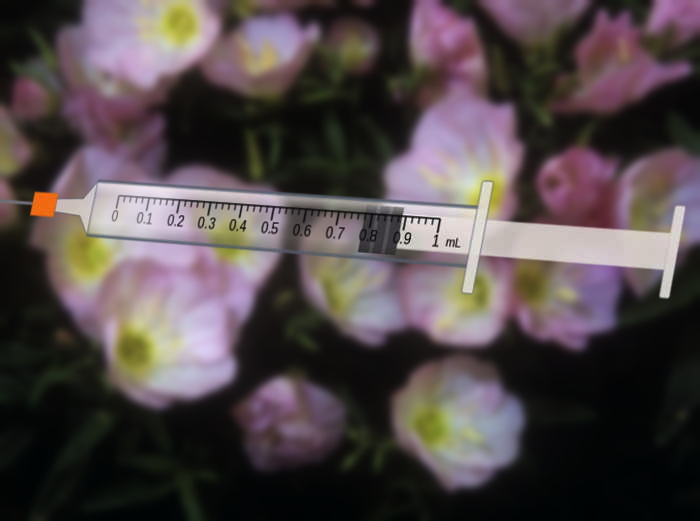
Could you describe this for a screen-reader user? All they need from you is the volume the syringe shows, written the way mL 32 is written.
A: mL 0.78
